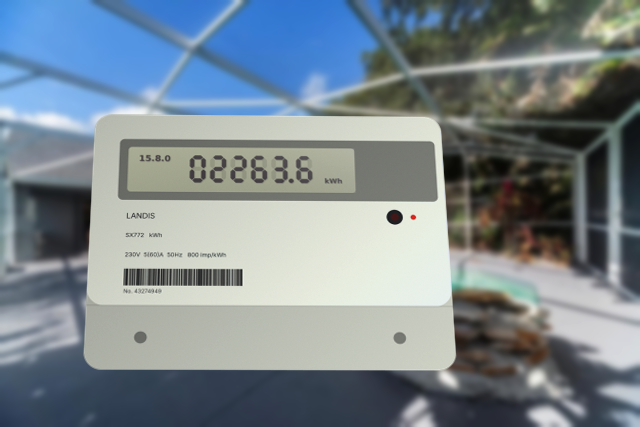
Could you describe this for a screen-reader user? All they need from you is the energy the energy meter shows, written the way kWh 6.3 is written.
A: kWh 2263.6
